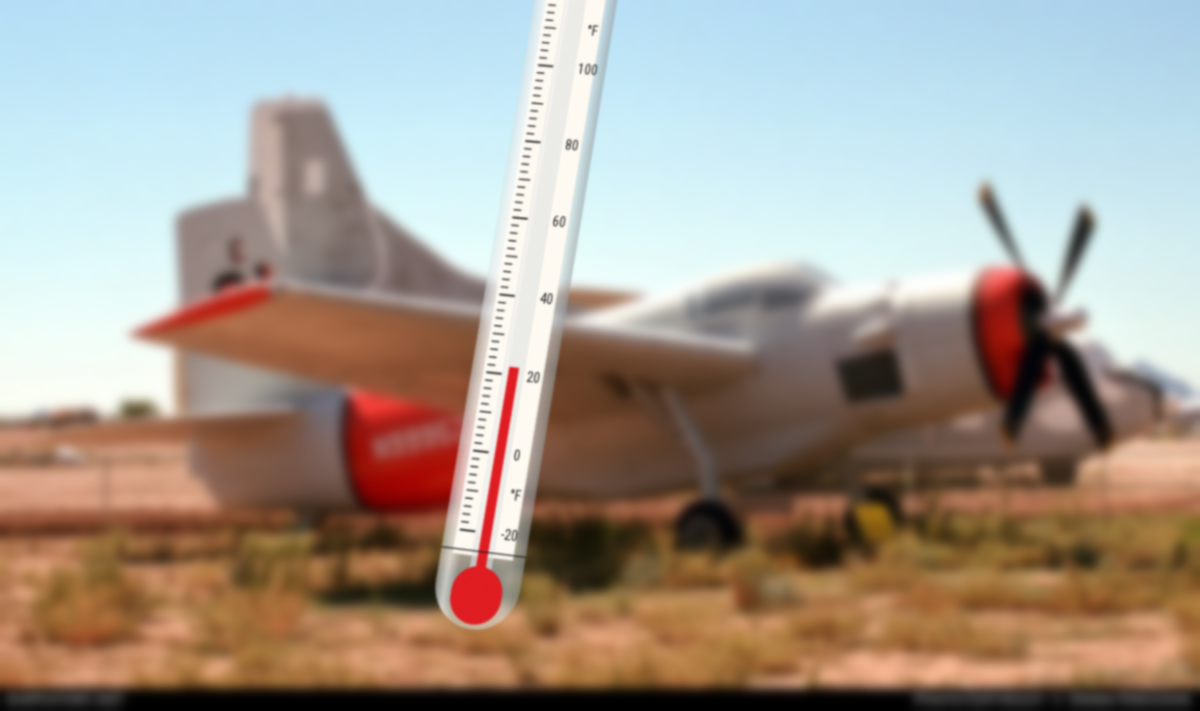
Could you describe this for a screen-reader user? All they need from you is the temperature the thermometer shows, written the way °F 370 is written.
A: °F 22
